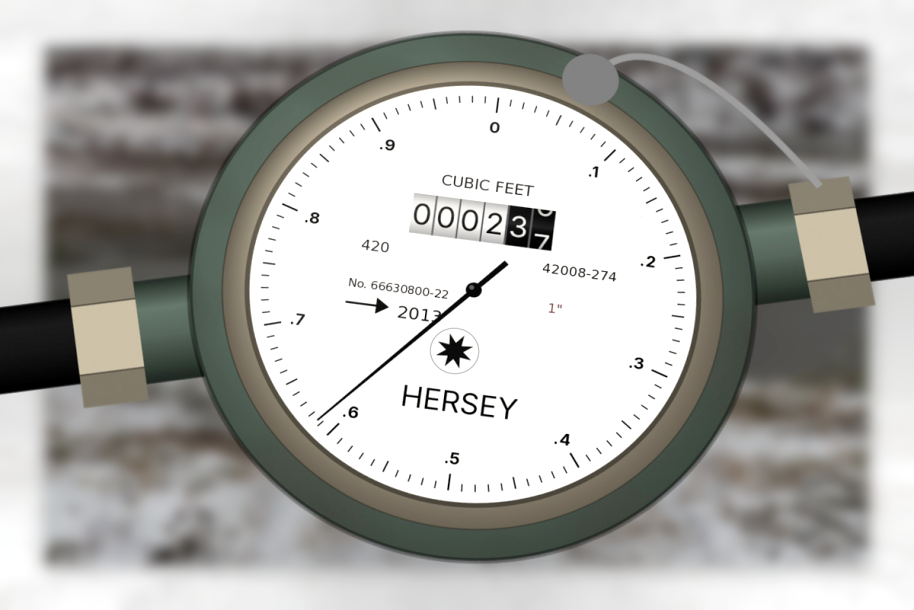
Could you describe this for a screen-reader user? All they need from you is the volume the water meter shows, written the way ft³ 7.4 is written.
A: ft³ 236.61
